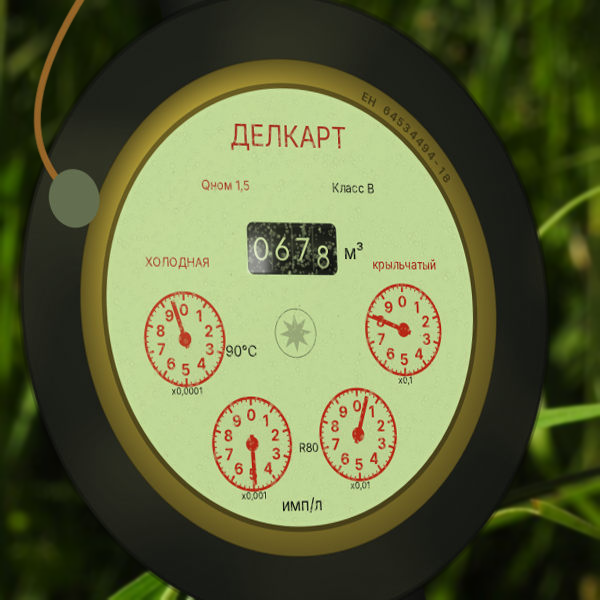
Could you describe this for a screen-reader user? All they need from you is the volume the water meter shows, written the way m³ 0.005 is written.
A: m³ 677.8049
